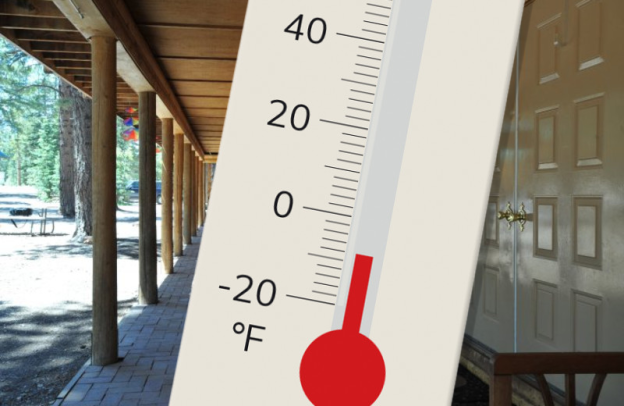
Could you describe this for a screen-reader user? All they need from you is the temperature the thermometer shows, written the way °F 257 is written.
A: °F -8
